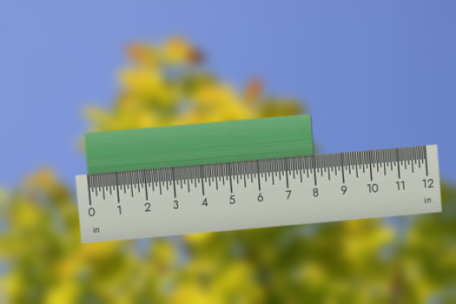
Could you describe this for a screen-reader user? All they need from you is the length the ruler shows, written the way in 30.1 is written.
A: in 8
